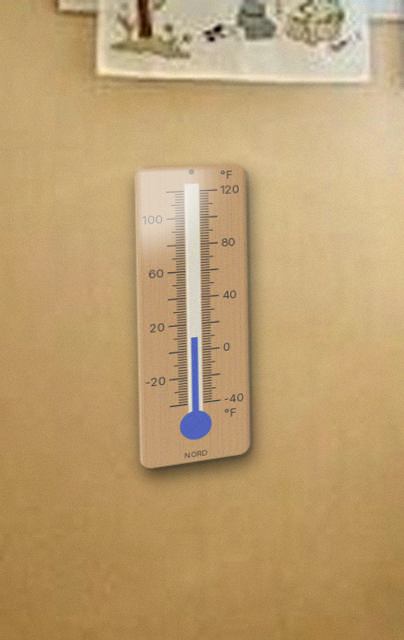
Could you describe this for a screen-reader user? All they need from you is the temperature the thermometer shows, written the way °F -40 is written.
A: °F 10
